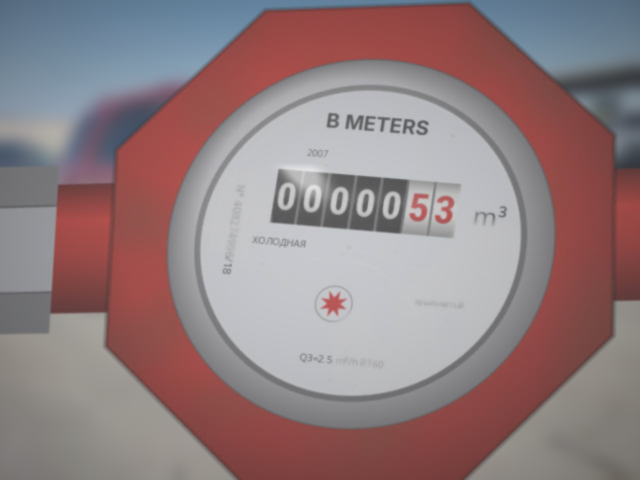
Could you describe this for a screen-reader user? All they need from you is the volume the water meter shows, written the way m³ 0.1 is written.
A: m³ 0.53
